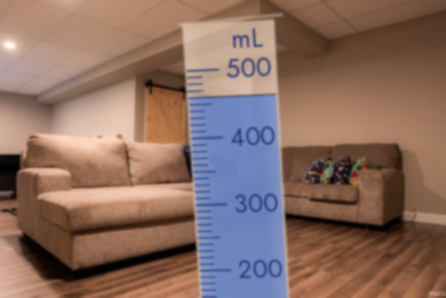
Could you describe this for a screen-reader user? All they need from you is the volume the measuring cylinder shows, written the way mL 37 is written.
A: mL 460
